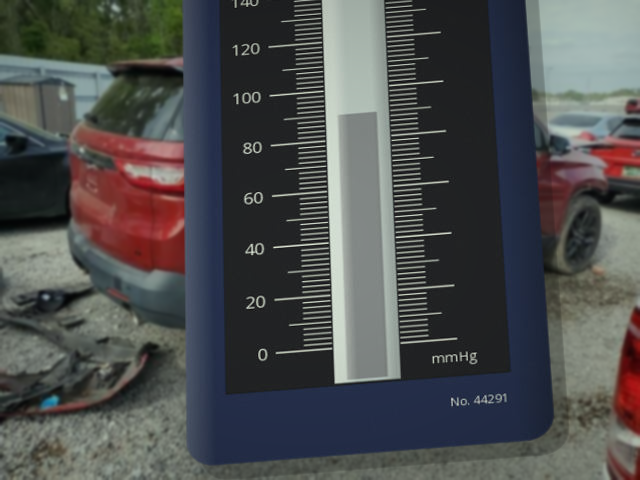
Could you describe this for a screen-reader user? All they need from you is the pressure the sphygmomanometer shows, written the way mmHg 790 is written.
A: mmHg 90
